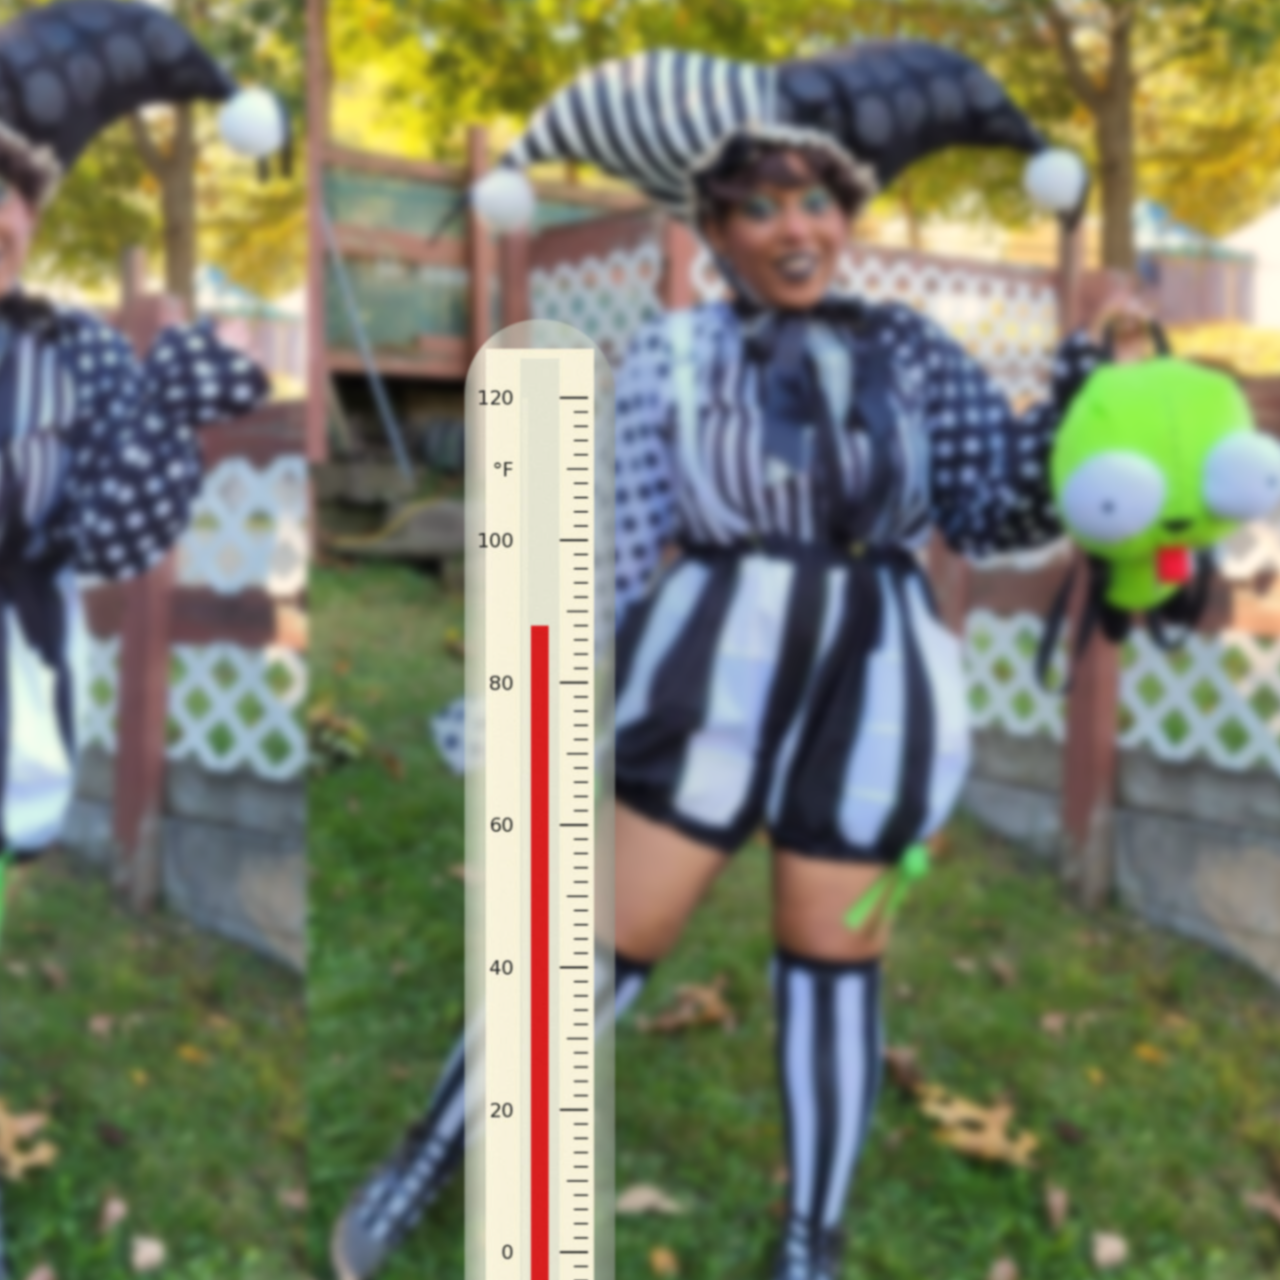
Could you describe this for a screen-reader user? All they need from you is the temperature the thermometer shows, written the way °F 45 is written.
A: °F 88
